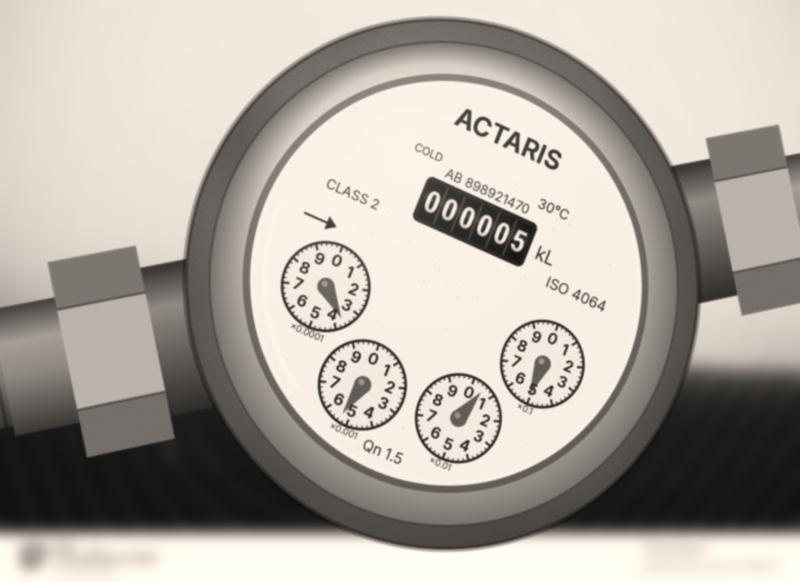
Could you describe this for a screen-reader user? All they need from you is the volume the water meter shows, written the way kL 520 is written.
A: kL 5.5053
